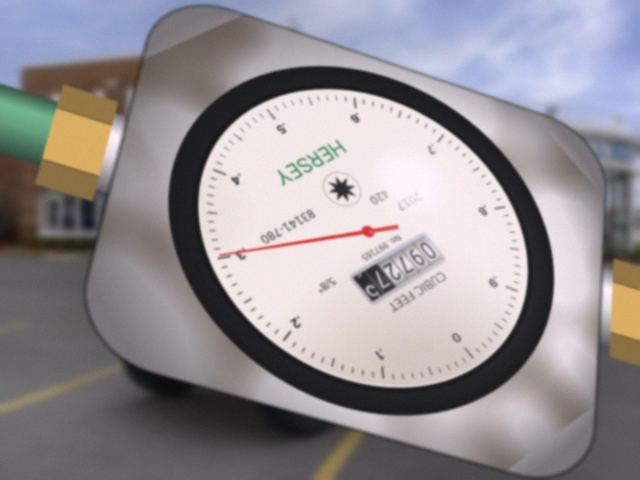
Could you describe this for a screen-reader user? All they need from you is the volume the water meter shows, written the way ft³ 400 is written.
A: ft³ 97275.30
